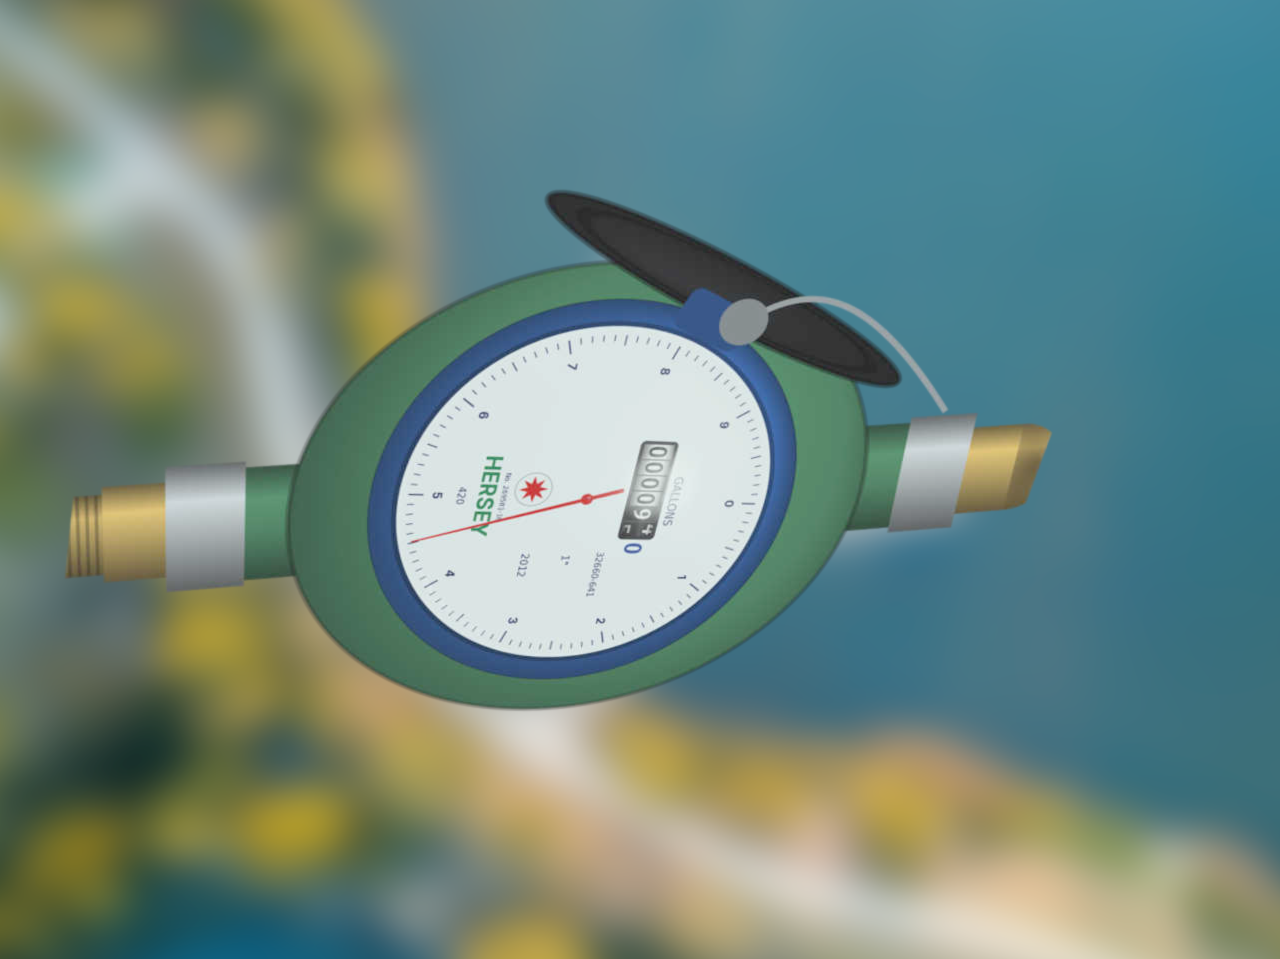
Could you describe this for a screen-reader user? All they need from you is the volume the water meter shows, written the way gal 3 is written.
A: gal 944.5
